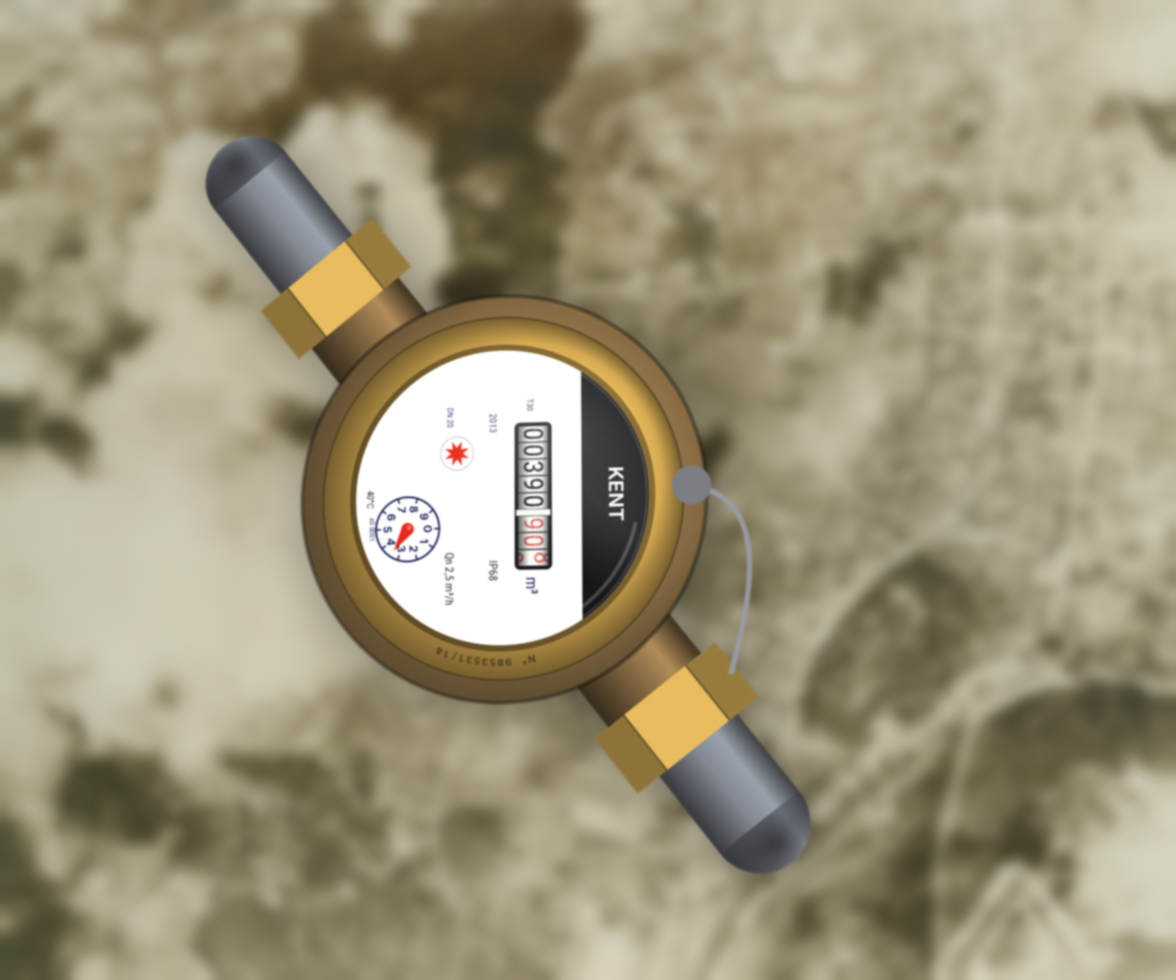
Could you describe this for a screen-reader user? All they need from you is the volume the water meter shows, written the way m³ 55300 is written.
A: m³ 390.9083
